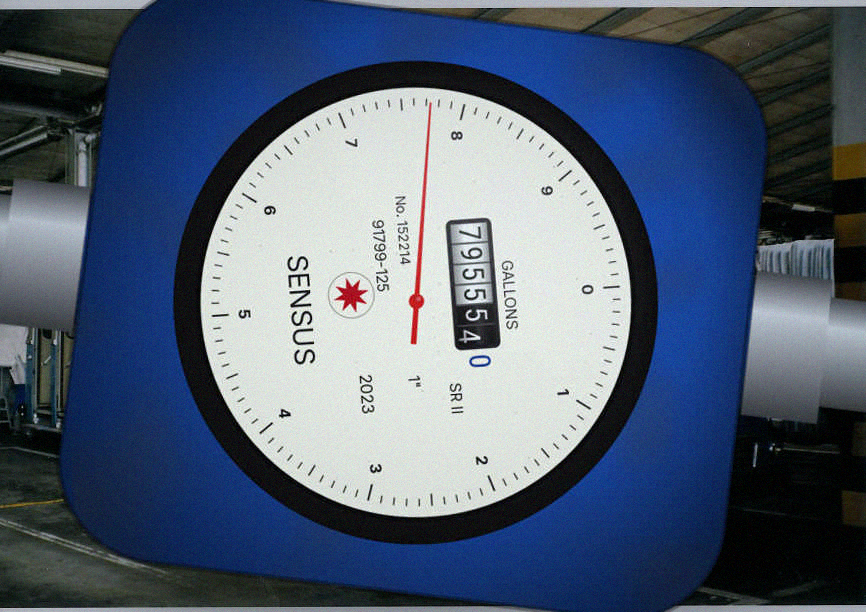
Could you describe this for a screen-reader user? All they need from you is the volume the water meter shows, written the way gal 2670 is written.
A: gal 7955537.7
